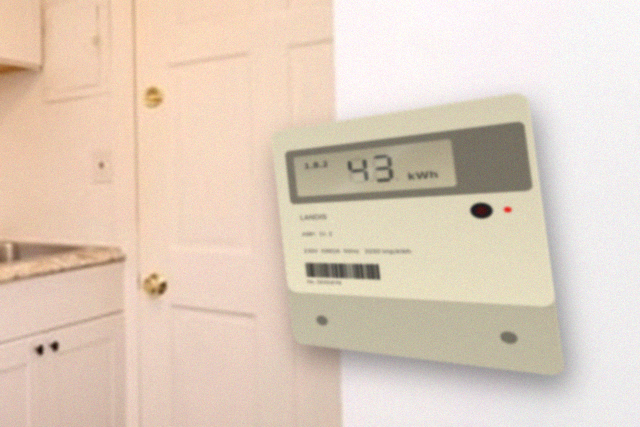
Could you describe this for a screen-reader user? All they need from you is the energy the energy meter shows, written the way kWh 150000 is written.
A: kWh 43
